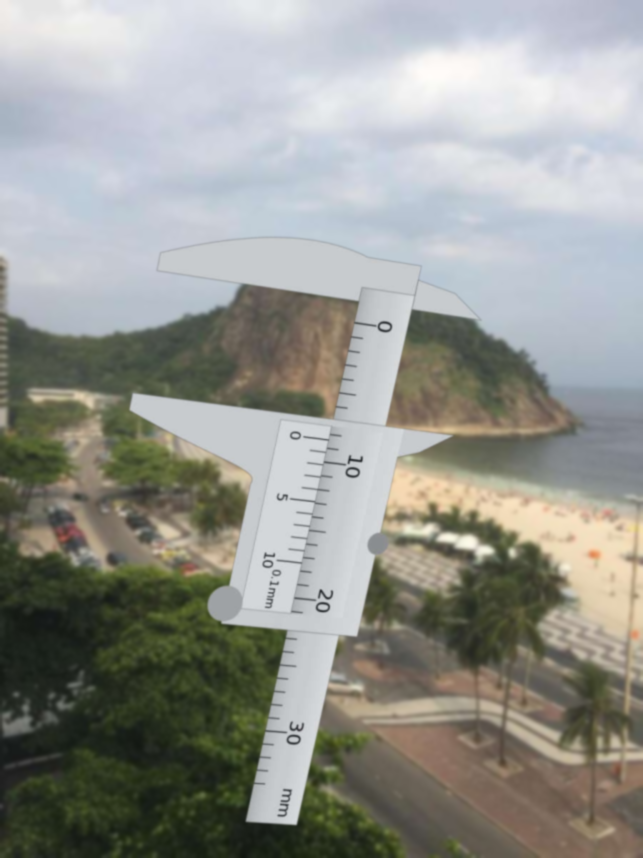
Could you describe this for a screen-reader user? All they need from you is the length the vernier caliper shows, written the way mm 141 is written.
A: mm 8.4
